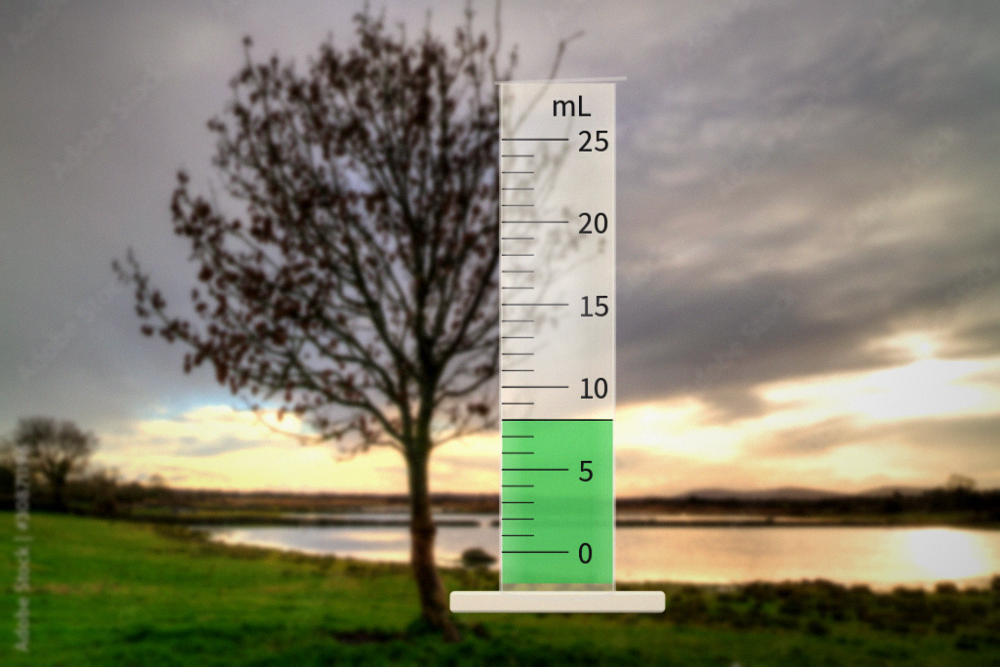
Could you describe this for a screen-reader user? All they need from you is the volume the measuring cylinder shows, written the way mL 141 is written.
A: mL 8
